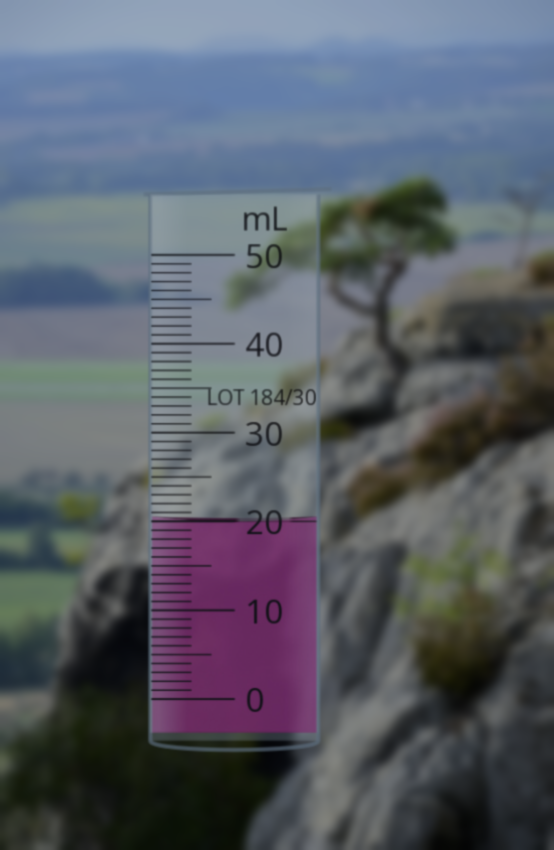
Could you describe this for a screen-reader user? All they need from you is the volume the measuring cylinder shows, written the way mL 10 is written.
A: mL 20
